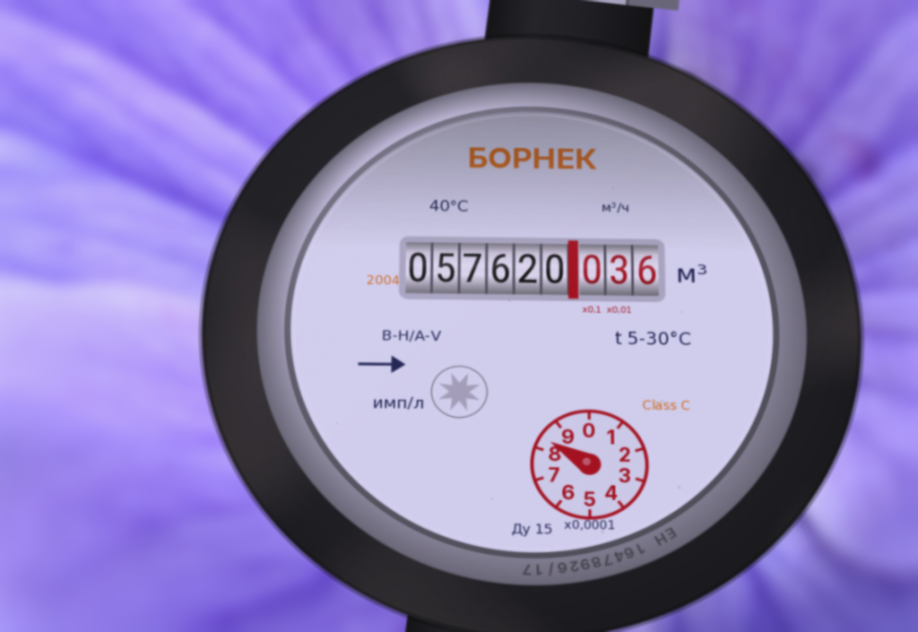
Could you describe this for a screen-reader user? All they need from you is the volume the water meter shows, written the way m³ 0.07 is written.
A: m³ 57620.0368
